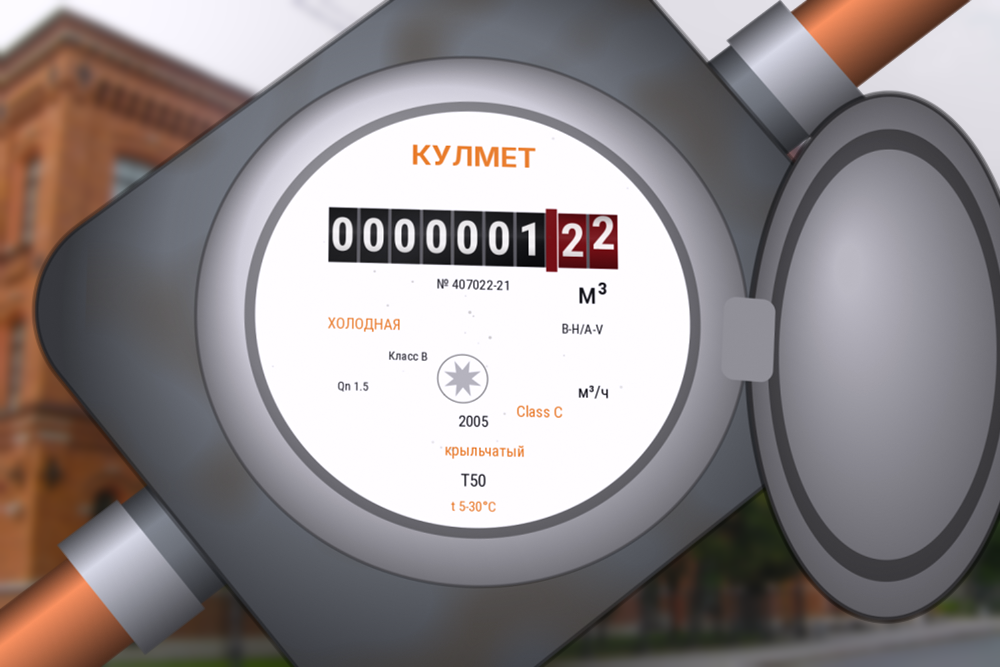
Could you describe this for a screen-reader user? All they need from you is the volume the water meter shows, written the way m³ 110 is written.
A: m³ 1.22
